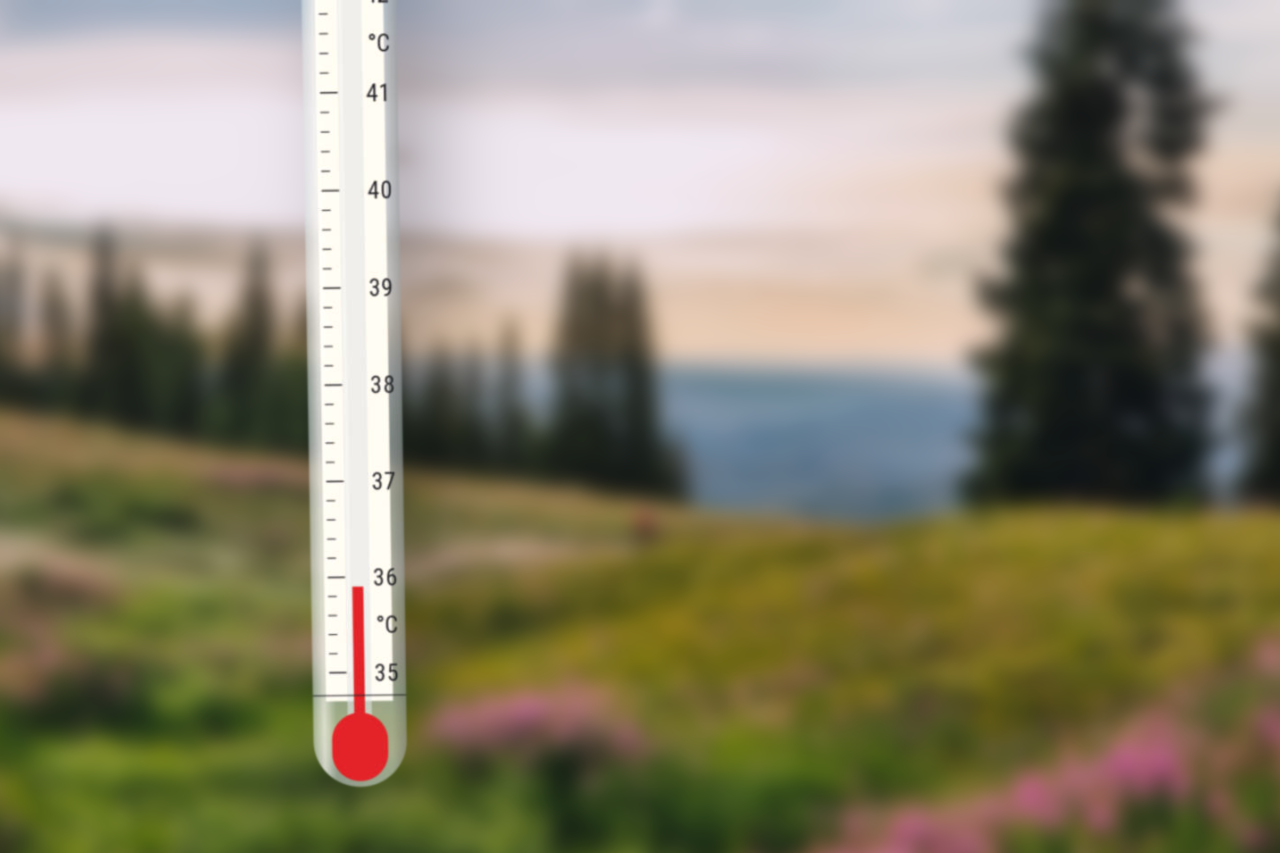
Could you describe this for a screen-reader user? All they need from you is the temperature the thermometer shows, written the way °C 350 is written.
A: °C 35.9
